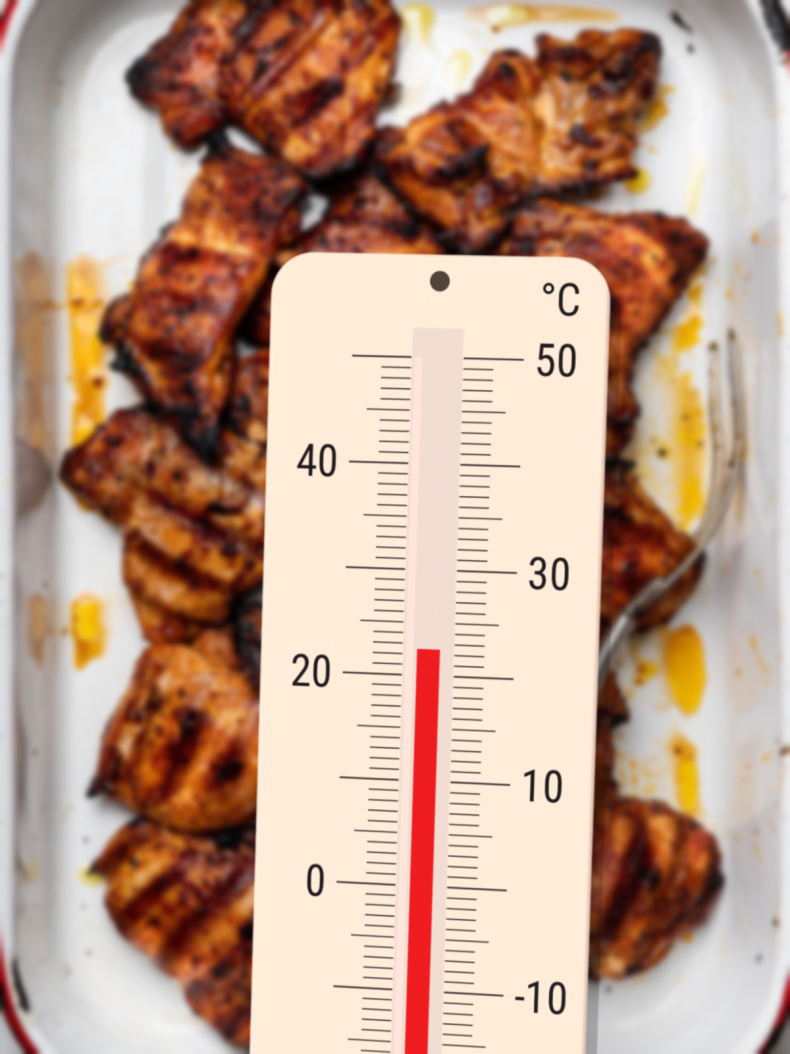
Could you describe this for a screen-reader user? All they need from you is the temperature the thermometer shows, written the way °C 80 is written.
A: °C 22.5
